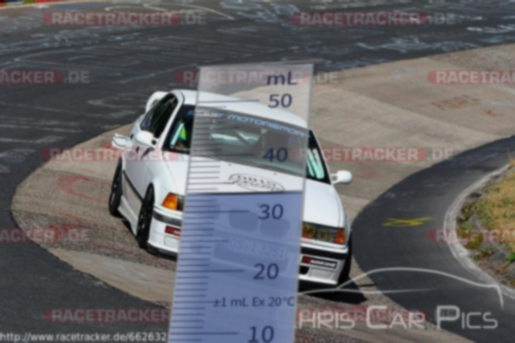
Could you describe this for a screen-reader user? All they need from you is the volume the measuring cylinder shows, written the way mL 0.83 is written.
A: mL 33
